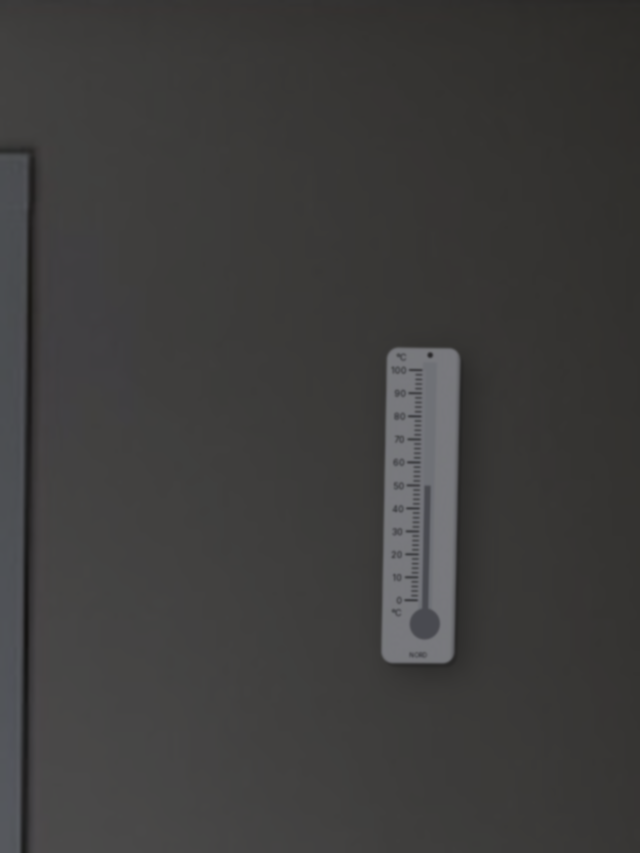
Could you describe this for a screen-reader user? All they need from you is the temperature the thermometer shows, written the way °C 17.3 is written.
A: °C 50
